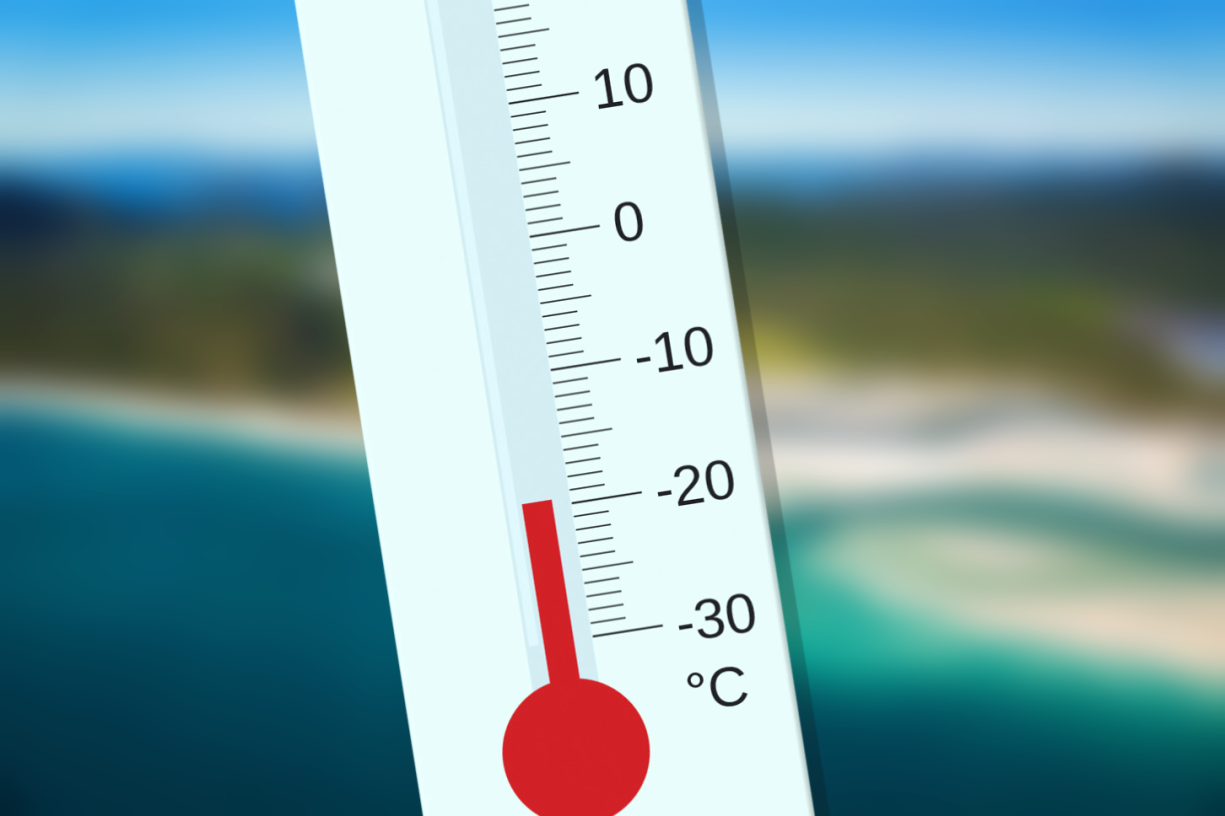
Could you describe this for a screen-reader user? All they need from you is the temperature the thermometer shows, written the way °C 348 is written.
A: °C -19.5
